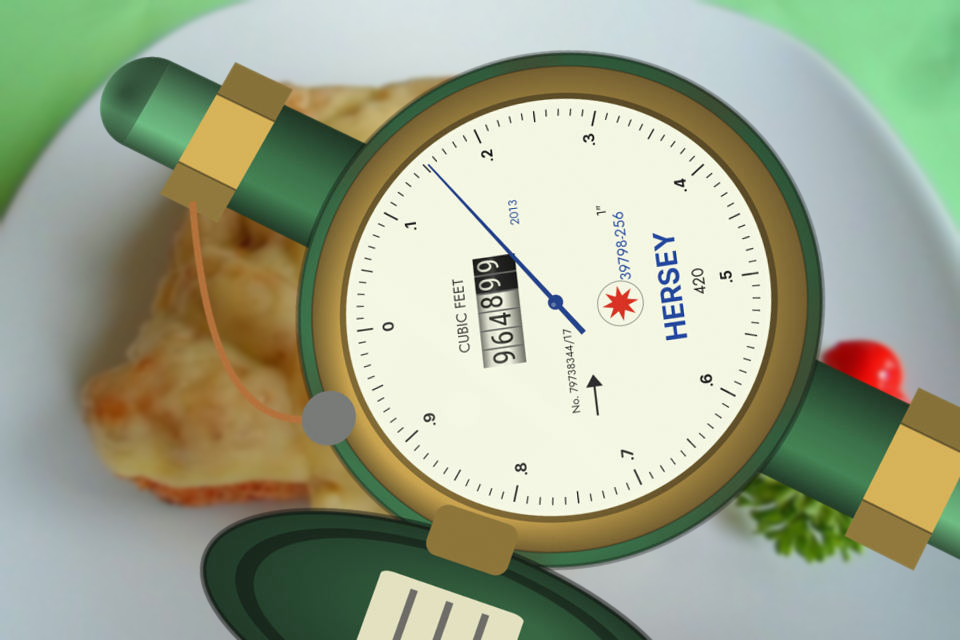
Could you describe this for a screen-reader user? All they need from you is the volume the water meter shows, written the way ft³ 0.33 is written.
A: ft³ 964899.15
